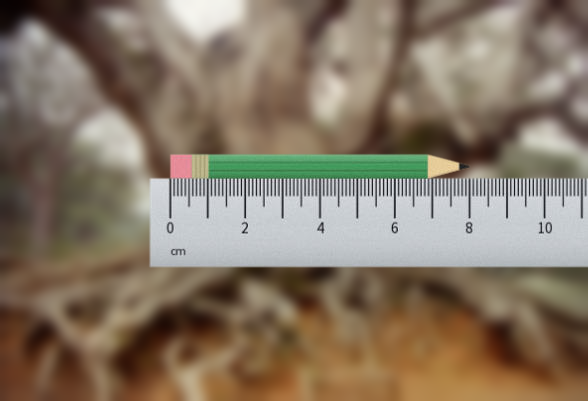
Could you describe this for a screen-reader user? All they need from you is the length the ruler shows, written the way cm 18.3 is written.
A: cm 8
